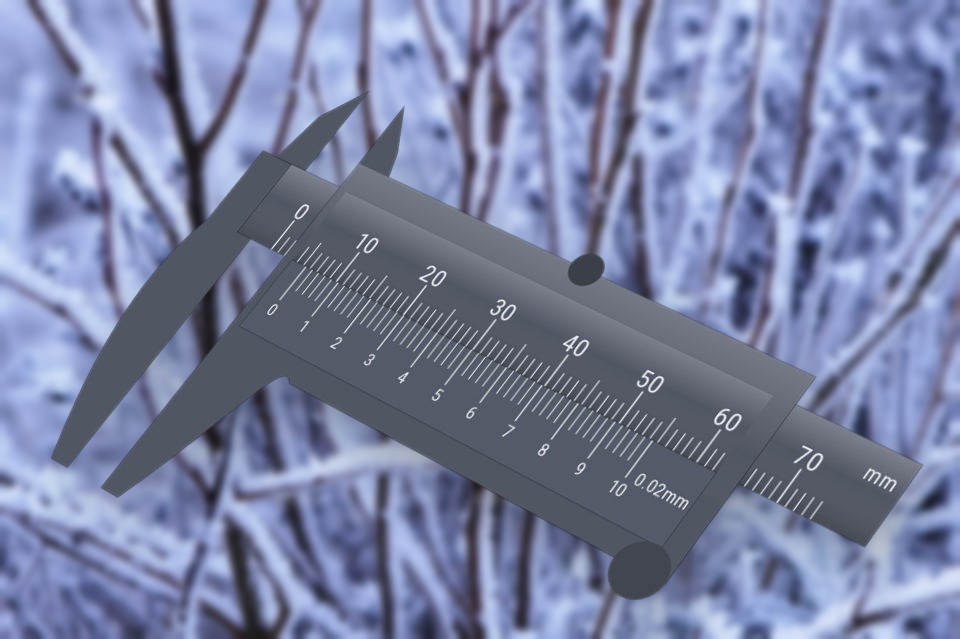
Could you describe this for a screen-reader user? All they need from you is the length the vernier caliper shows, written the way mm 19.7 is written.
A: mm 5.4
